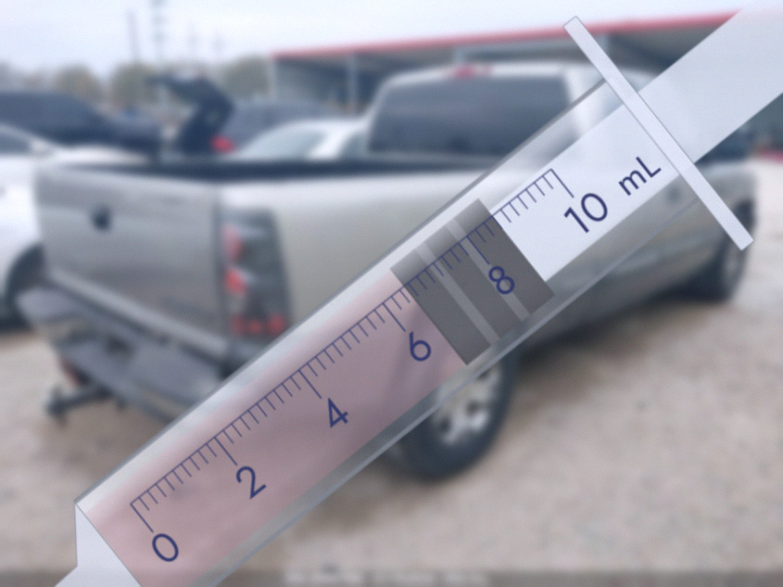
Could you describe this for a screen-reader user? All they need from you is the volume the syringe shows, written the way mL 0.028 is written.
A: mL 6.5
